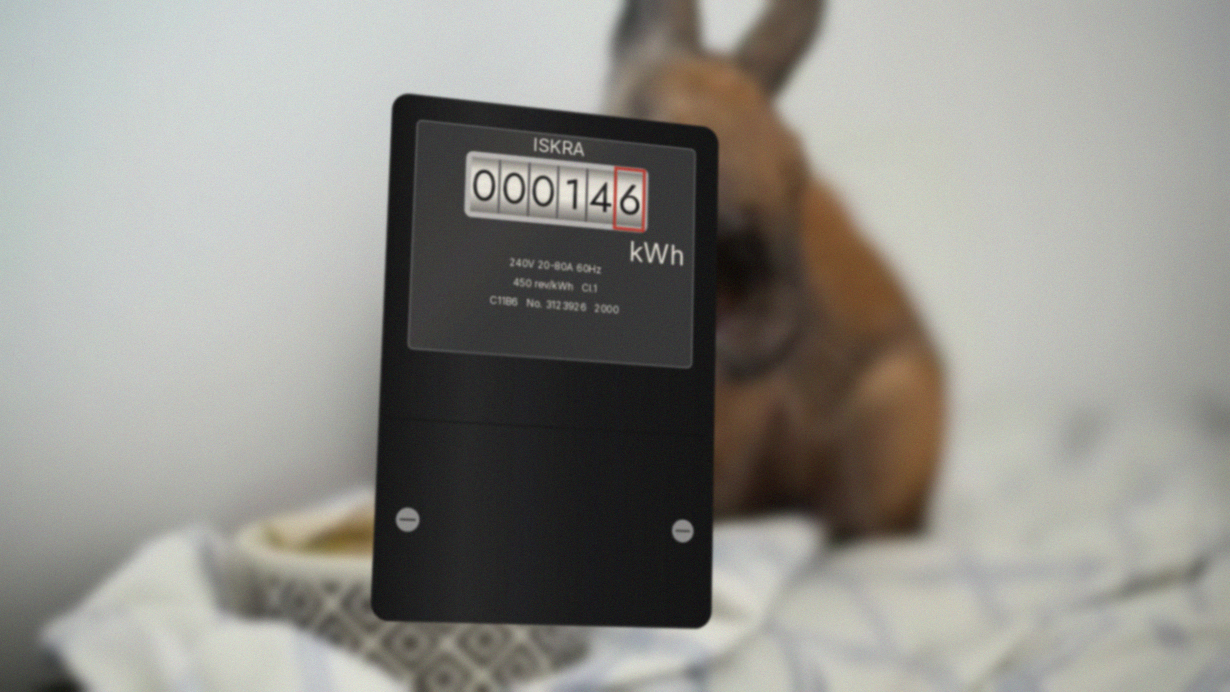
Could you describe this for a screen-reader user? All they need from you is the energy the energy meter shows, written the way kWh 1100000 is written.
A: kWh 14.6
